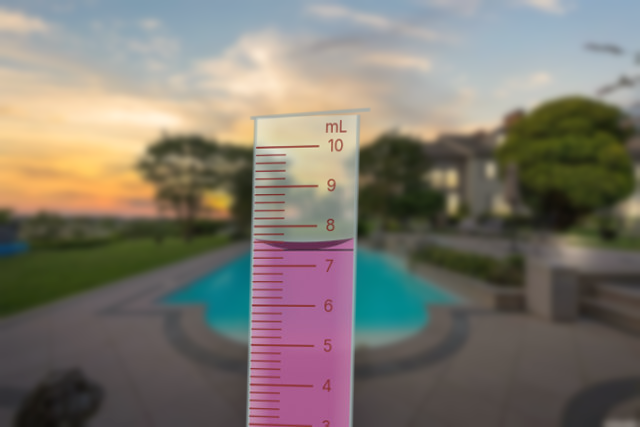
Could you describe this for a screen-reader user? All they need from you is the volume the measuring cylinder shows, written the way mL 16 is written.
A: mL 7.4
